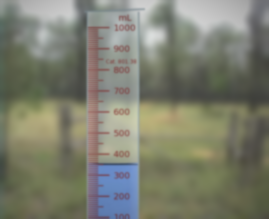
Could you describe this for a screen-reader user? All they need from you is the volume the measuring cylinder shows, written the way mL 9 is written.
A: mL 350
